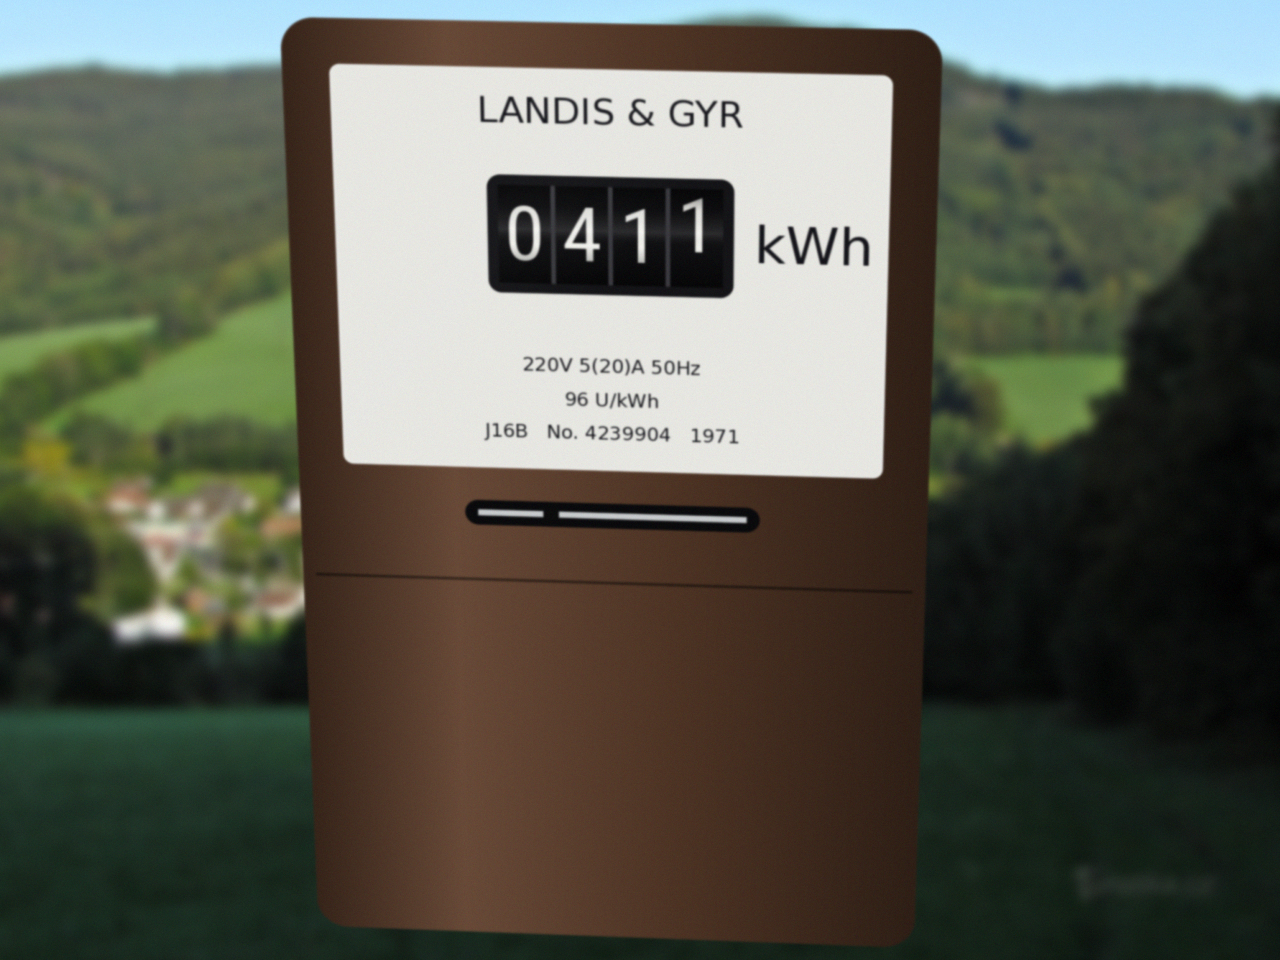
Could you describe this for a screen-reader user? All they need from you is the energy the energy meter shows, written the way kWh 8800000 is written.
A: kWh 411
